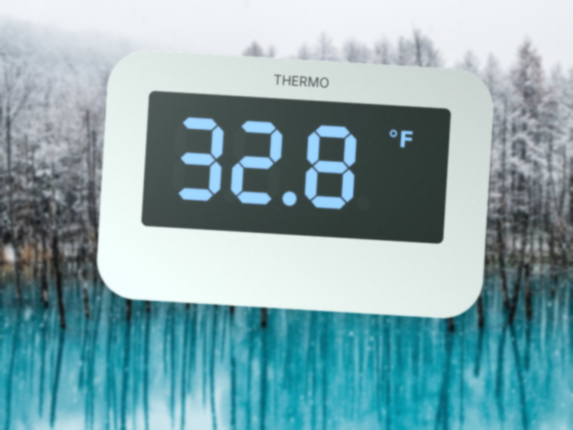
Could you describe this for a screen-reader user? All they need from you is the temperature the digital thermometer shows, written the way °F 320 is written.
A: °F 32.8
